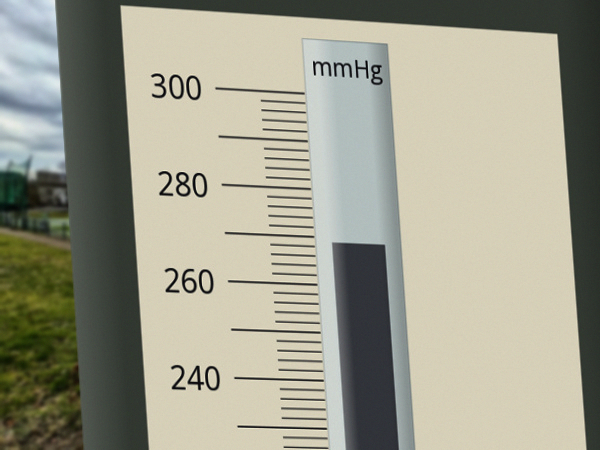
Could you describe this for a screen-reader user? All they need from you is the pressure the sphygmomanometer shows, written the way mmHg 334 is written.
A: mmHg 269
